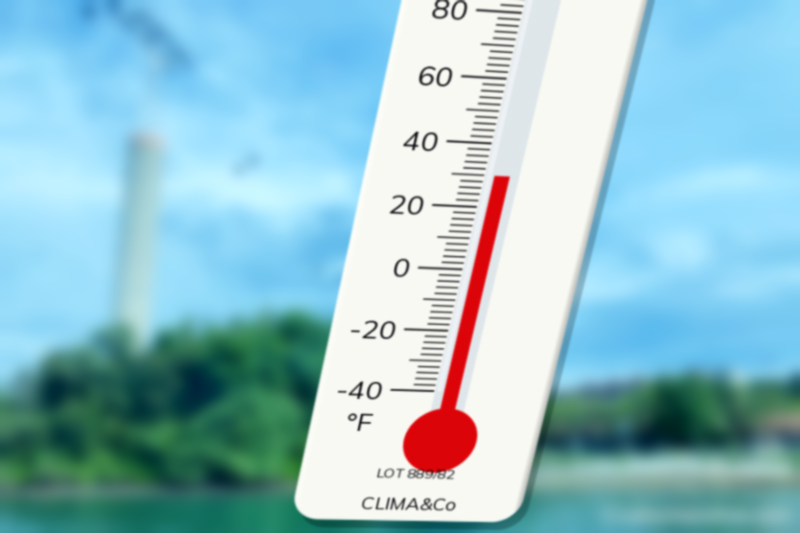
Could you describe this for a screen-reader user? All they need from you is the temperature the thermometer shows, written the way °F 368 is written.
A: °F 30
